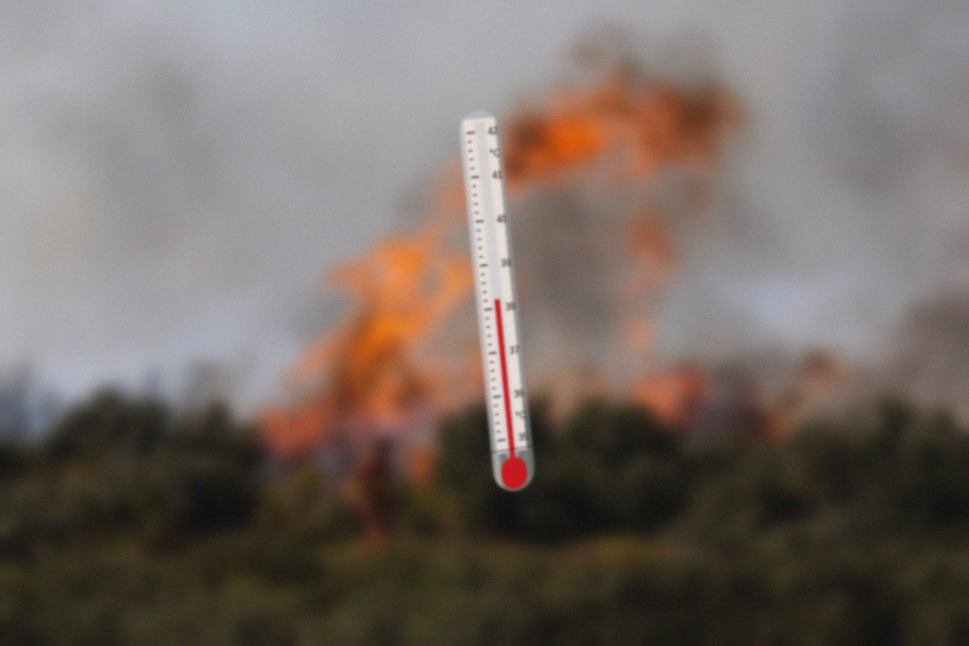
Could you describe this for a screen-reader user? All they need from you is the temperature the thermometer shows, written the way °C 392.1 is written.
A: °C 38.2
